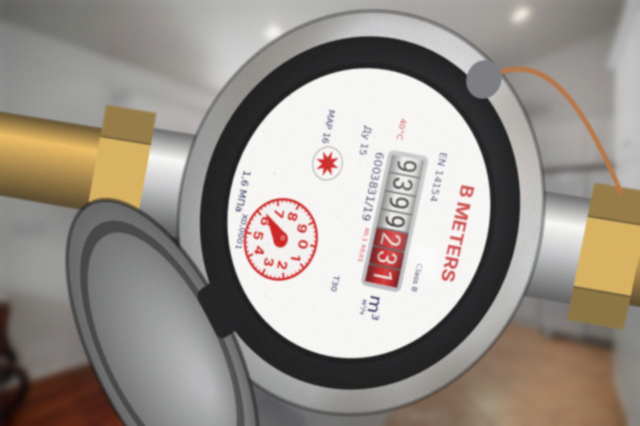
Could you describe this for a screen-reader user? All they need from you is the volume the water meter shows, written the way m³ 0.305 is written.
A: m³ 9399.2316
